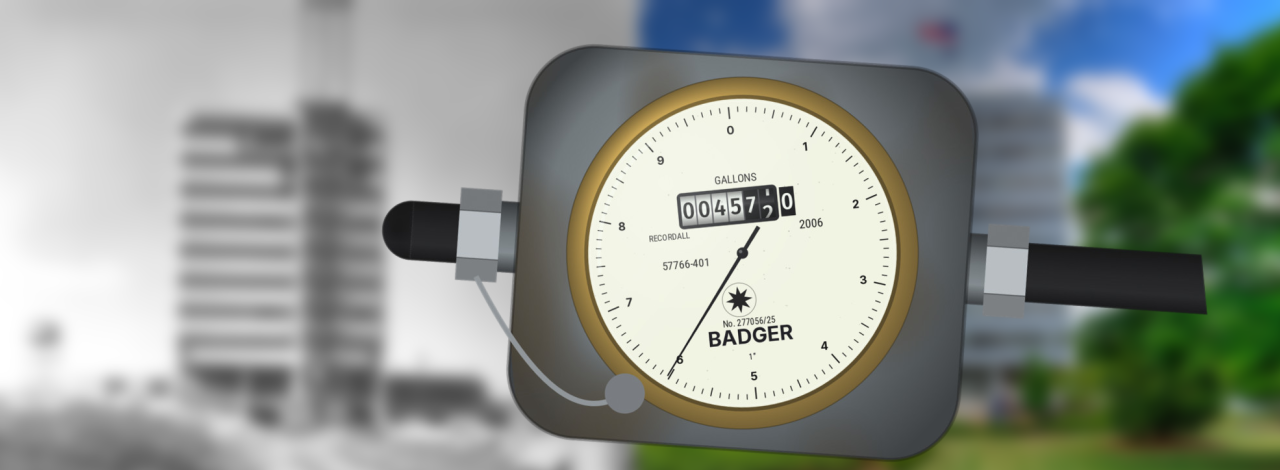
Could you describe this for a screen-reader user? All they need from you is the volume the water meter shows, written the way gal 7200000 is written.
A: gal 45716.0
